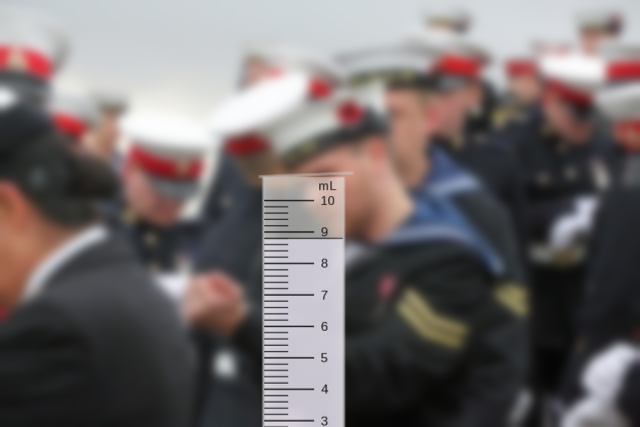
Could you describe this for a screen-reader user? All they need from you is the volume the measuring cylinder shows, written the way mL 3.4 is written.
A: mL 8.8
